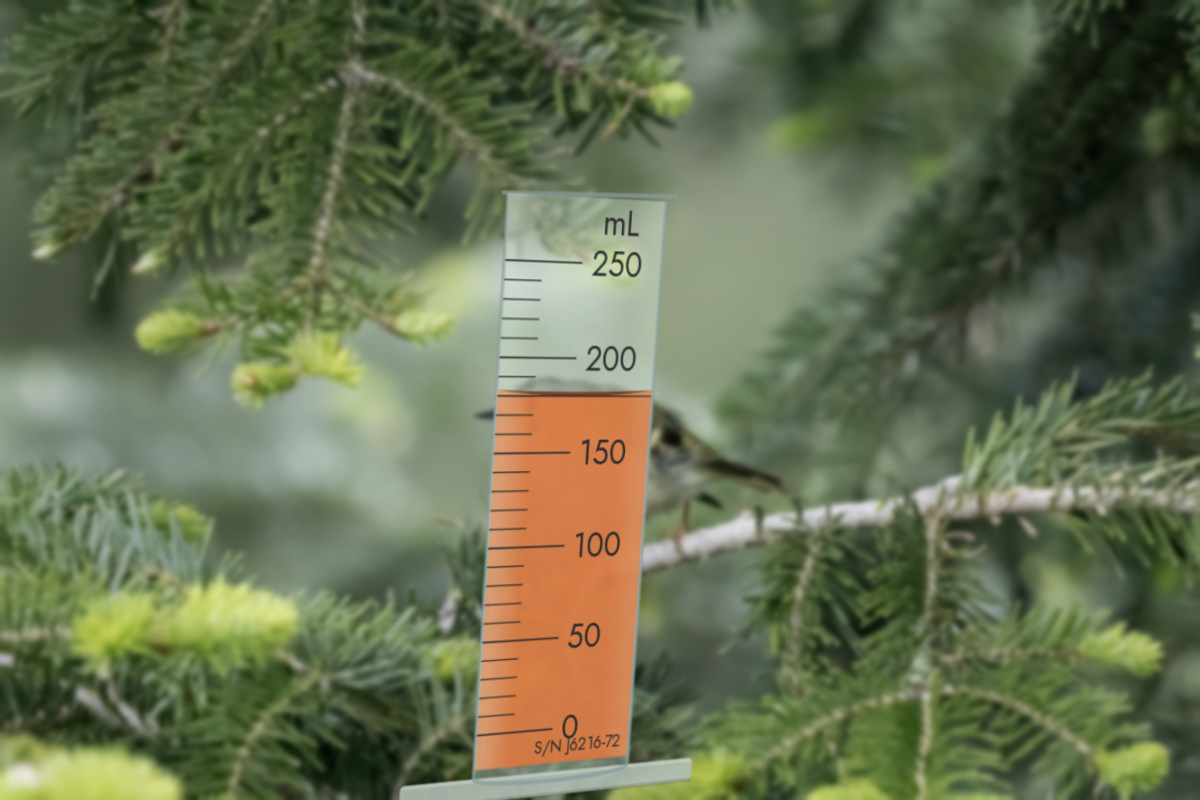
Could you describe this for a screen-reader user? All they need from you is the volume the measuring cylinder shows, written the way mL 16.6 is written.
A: mL 180
